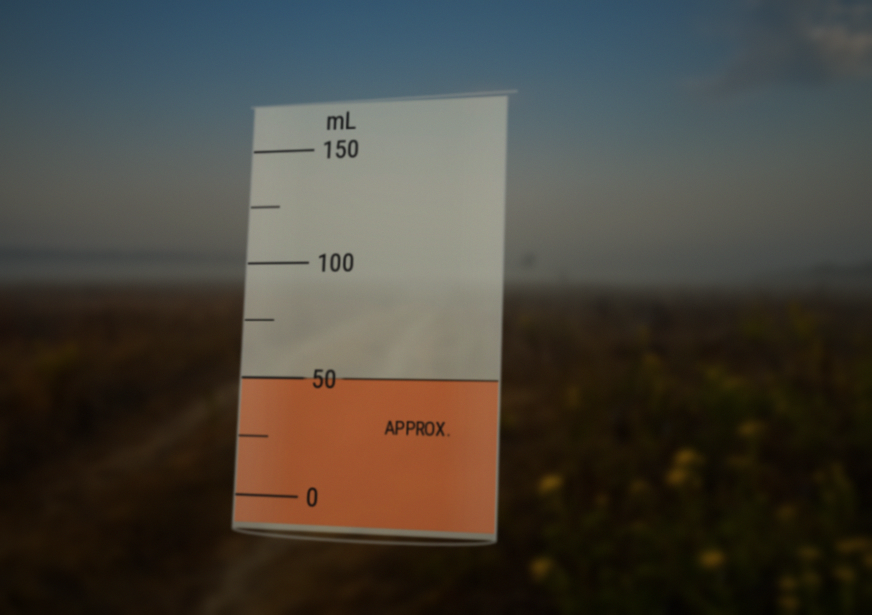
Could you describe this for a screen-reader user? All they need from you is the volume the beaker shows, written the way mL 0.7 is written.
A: mL 50
